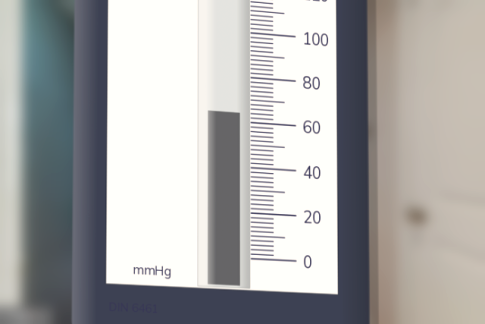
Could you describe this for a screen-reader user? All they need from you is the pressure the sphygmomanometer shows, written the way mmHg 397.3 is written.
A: mmHg 64
